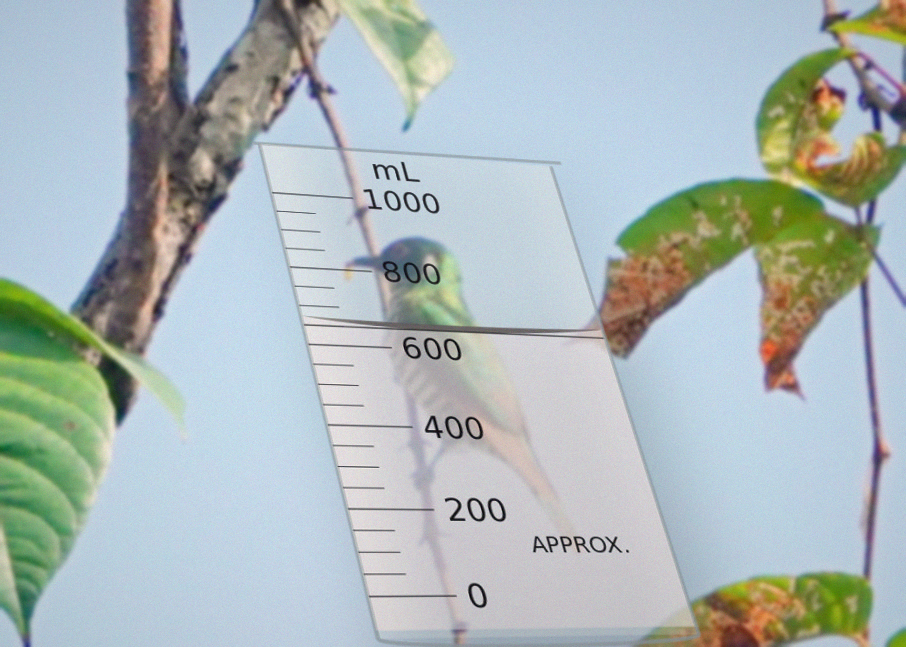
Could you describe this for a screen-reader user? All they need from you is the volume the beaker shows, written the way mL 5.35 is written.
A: mL 650
